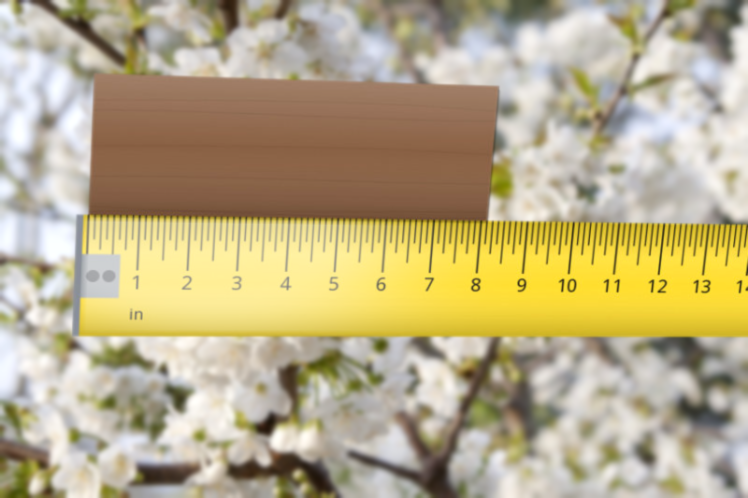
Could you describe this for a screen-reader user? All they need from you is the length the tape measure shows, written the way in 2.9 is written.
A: in 8.125
